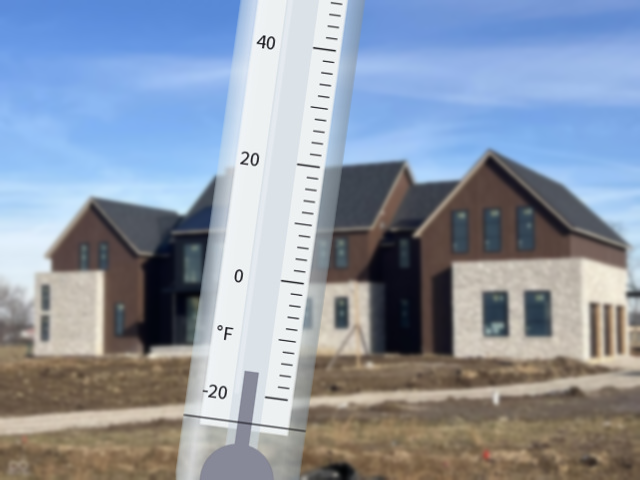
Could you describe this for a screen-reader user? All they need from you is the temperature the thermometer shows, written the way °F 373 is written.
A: °F -16
